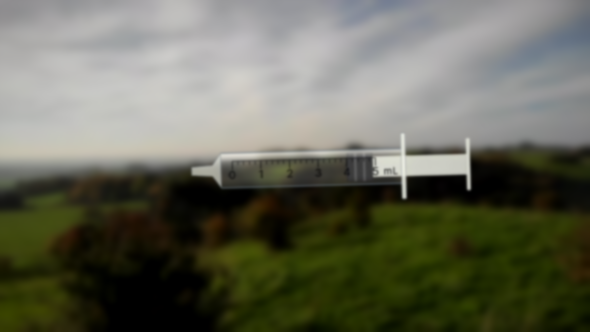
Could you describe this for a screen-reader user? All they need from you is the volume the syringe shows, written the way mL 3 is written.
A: mL 4
